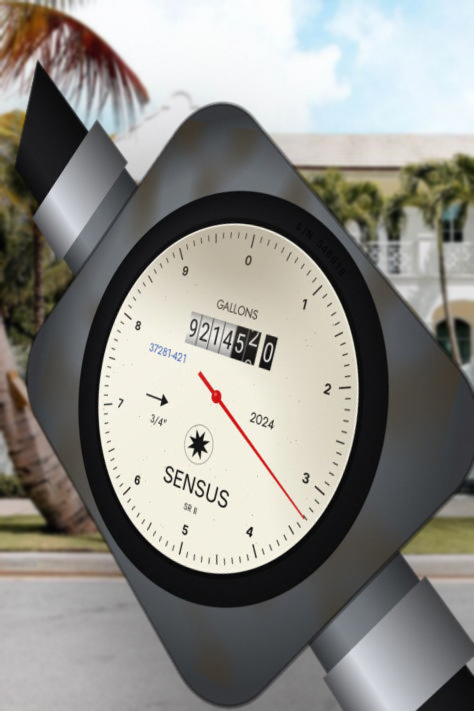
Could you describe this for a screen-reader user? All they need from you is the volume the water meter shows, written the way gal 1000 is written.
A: gal 9214523.3
